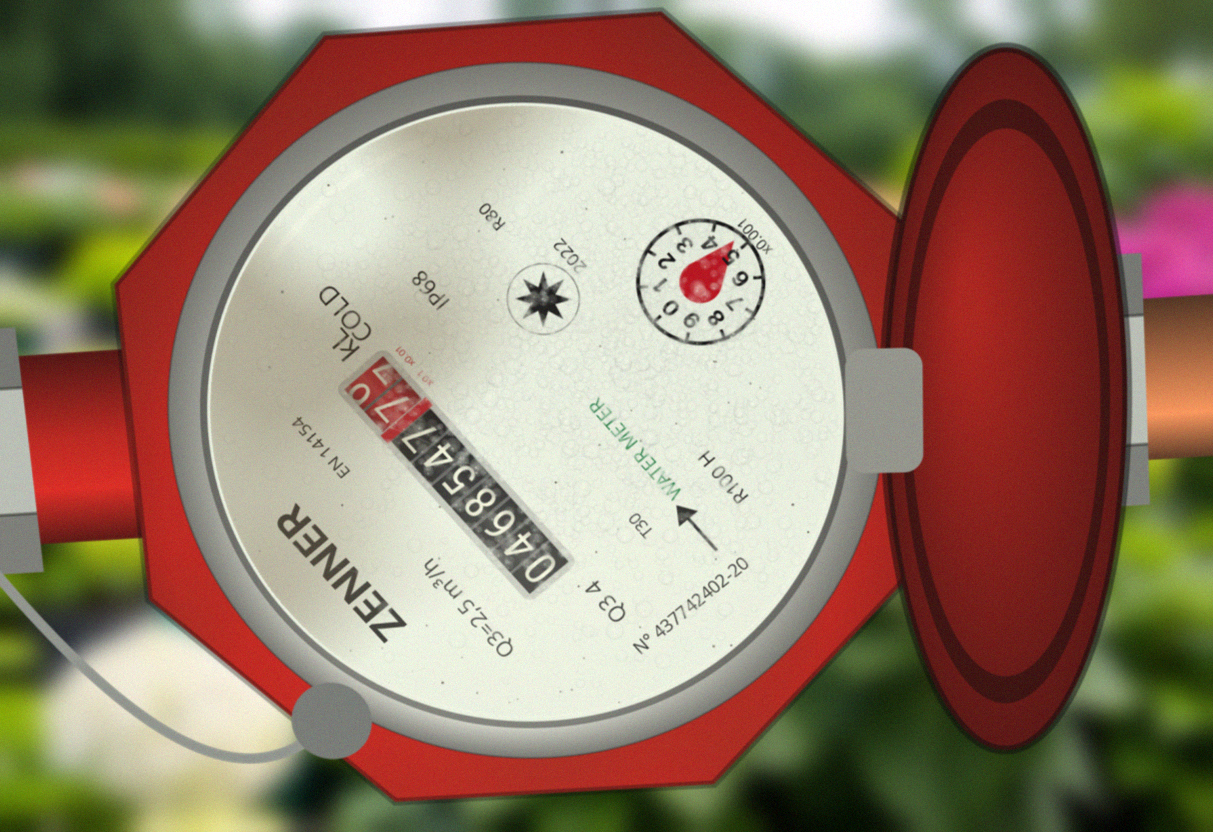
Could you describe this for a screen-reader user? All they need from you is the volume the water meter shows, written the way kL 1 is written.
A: kL 468547.764
